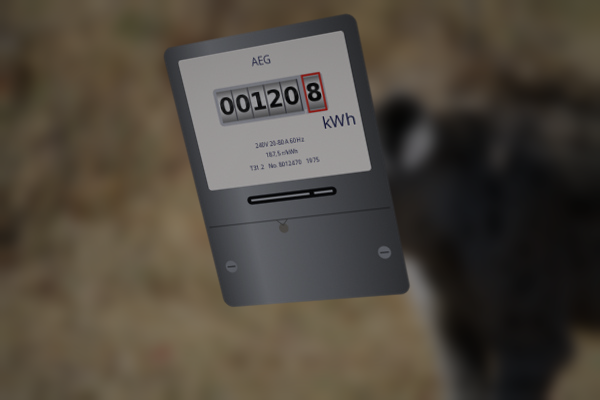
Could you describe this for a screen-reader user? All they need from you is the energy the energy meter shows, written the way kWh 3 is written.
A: kWh 120.8
